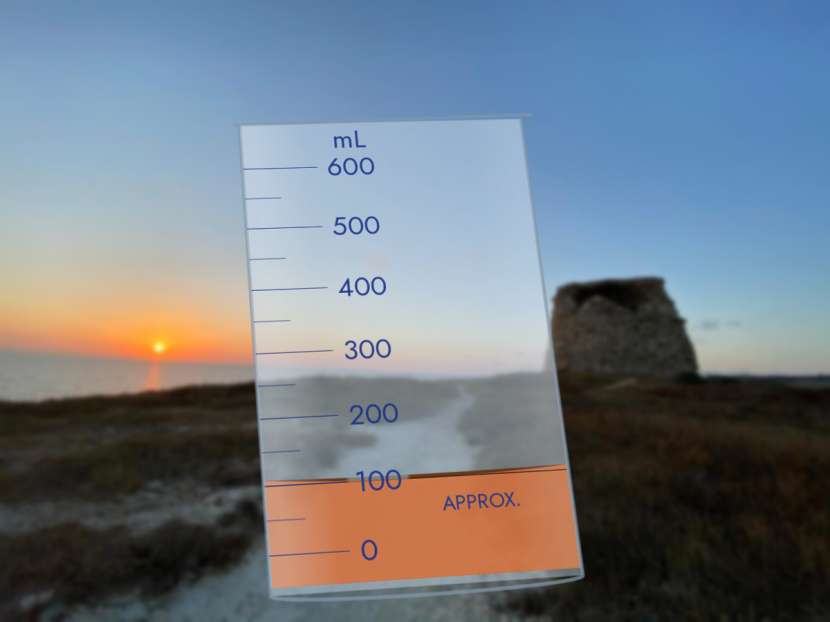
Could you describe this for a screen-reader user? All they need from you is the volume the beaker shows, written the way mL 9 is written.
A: mL 100
